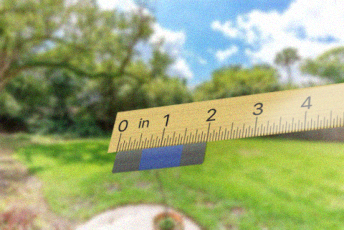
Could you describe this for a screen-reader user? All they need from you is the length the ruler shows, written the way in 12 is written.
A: in 2
